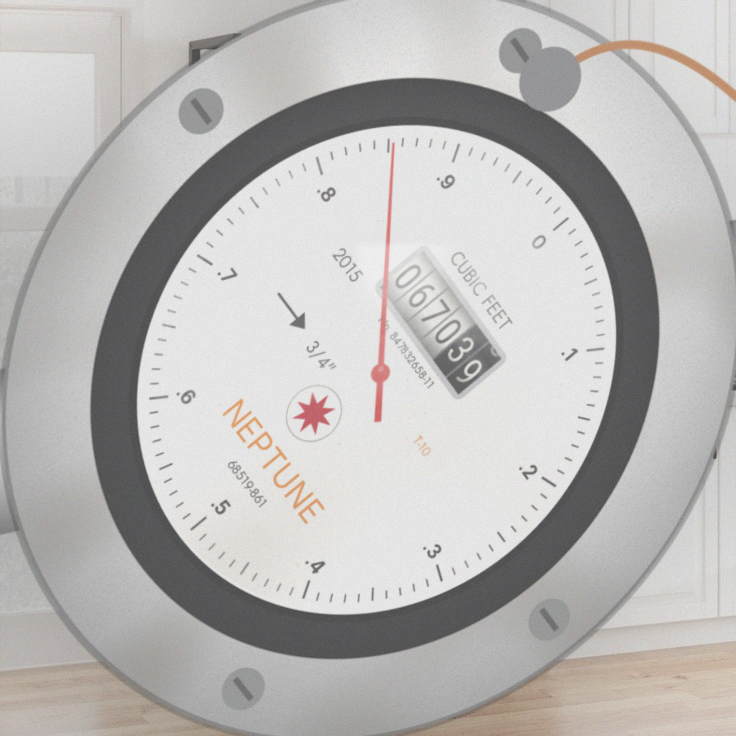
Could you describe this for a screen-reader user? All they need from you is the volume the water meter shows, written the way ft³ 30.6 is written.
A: ft³ 67038.85
